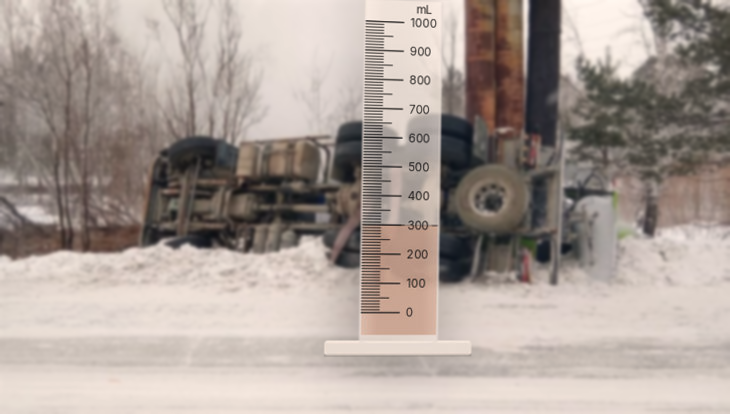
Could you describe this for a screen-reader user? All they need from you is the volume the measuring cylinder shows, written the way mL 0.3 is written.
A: mL 300
